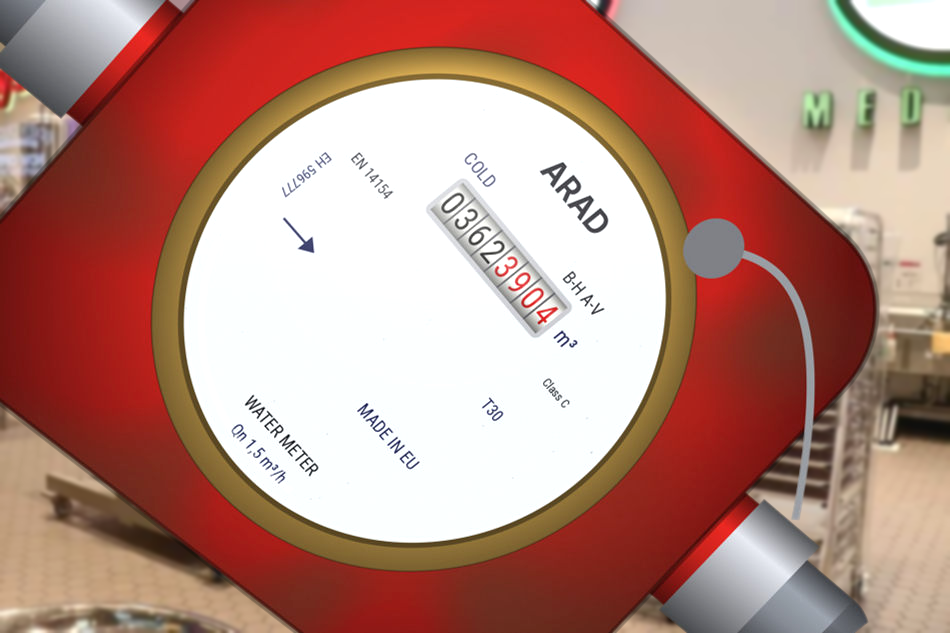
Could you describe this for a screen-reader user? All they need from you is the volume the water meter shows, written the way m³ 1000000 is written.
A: m³ 362.3904
